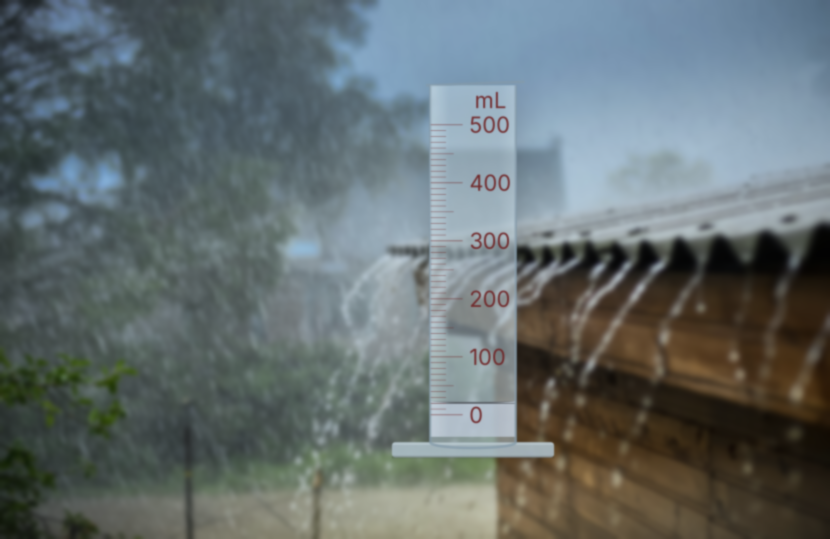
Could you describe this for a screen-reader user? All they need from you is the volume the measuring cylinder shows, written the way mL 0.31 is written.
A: mL 20
